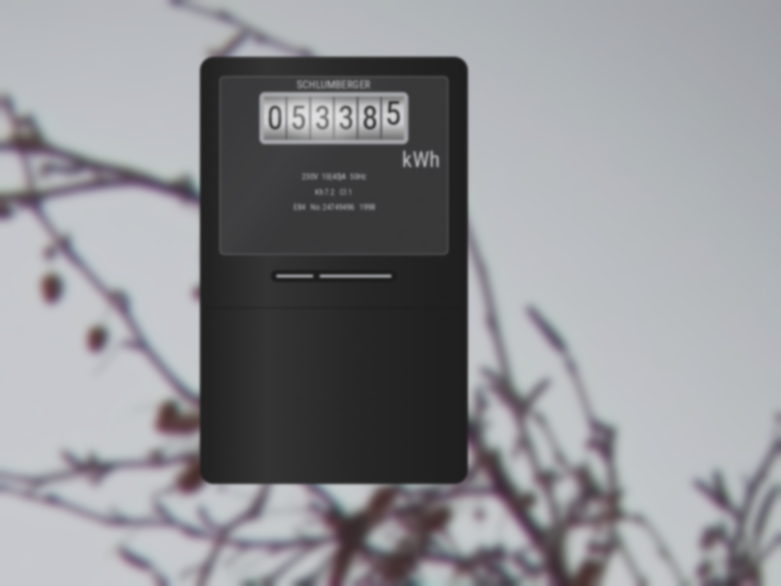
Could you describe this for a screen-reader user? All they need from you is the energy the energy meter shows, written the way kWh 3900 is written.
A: kWh 53385
